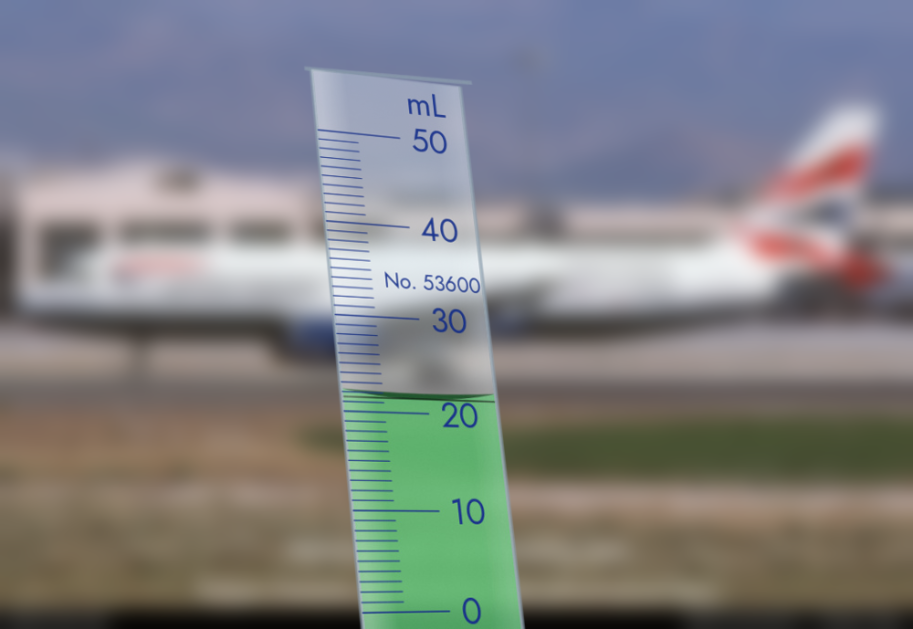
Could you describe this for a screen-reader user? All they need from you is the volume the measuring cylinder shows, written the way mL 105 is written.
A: mL 21.5
